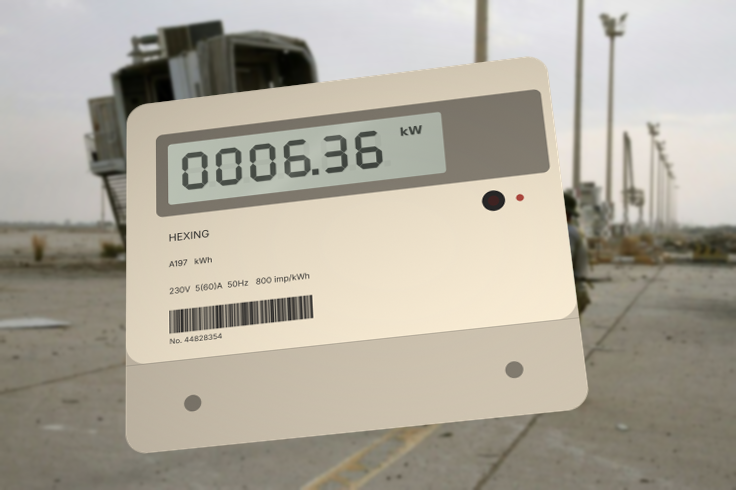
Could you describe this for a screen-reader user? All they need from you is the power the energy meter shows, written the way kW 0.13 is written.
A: kW 6.36
